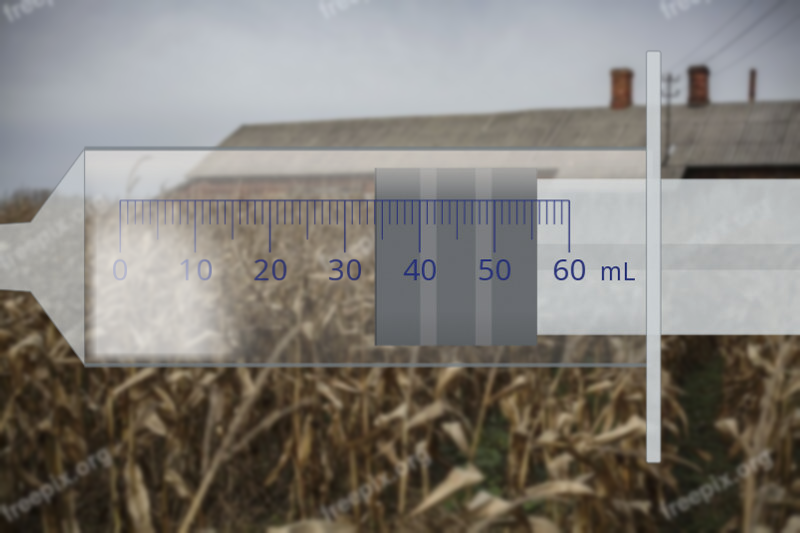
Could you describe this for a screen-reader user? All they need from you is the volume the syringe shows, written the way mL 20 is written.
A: mL 34
